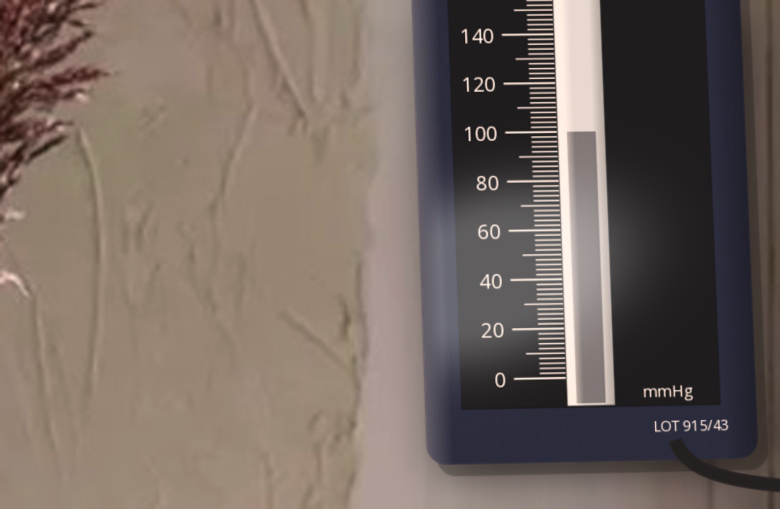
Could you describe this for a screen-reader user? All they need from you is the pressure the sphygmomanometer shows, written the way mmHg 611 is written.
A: mmHg 100
